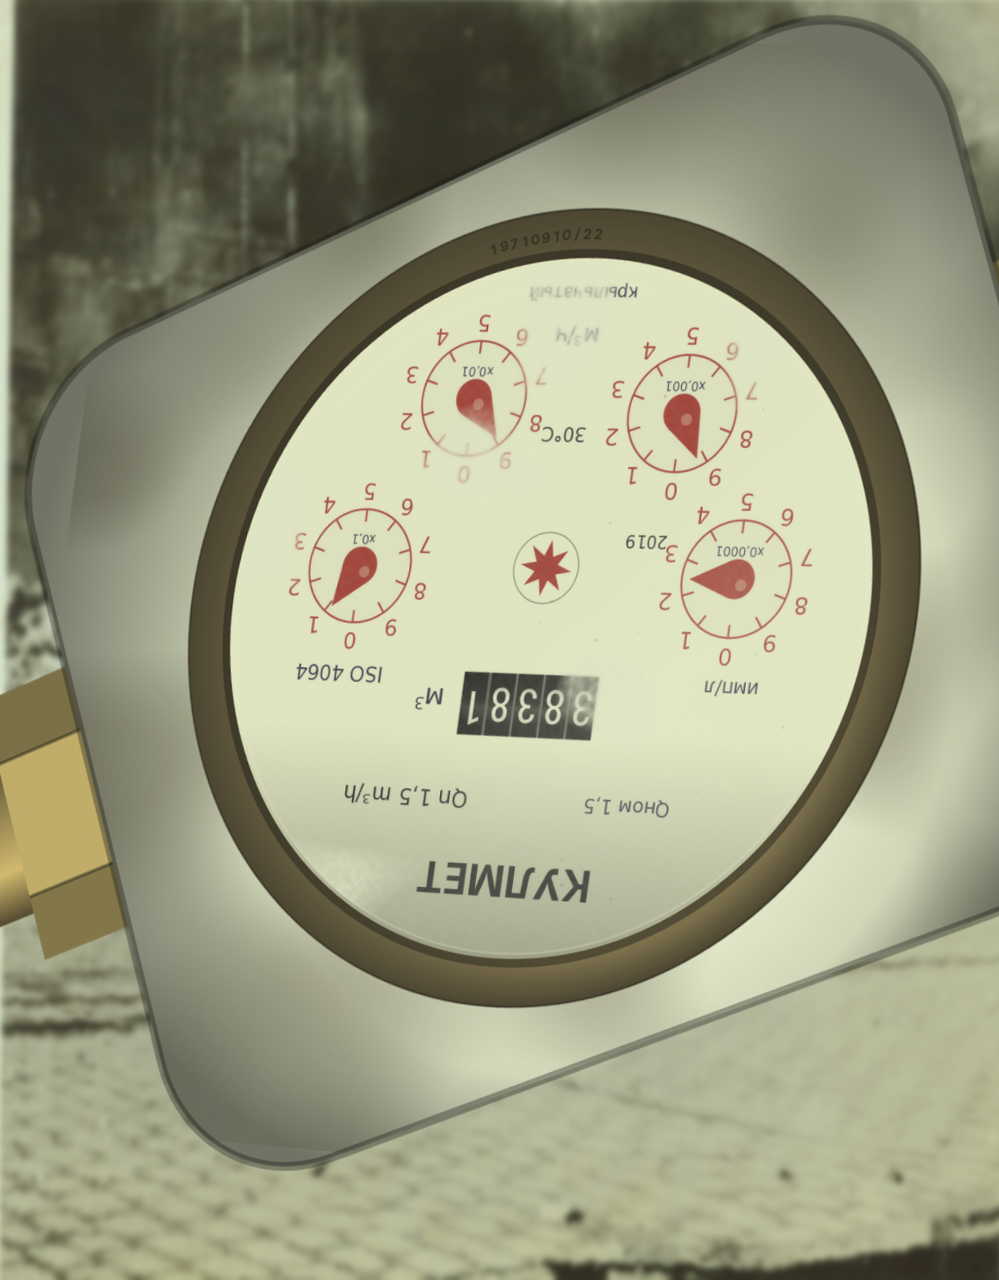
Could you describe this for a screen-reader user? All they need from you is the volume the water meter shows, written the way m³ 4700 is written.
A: m³ 38381.0892
